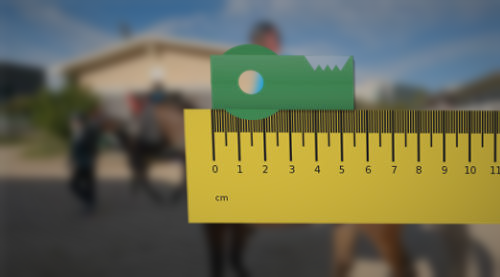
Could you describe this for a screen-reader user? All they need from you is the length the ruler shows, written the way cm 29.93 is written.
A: cm 5.5
